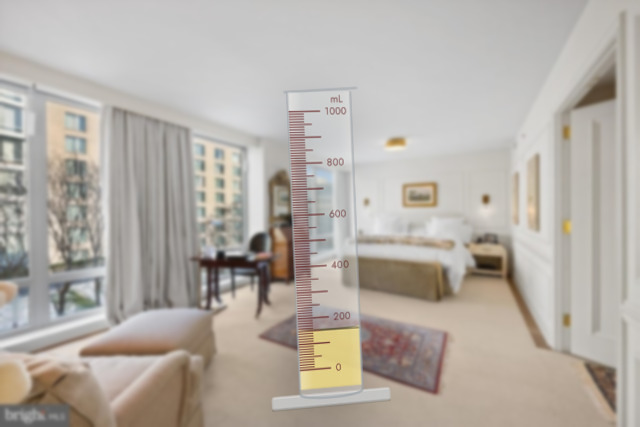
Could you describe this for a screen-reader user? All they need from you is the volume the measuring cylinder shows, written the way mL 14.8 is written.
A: mL 150
